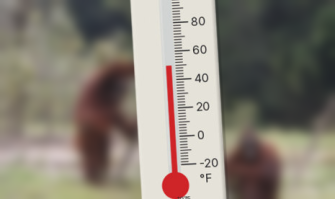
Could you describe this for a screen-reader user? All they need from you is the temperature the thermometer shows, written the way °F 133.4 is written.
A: °F 50
